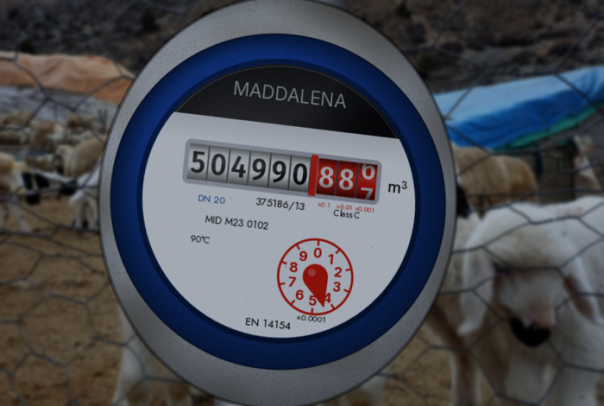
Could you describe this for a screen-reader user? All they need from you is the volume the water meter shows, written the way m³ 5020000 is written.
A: m³ 504990.8864
